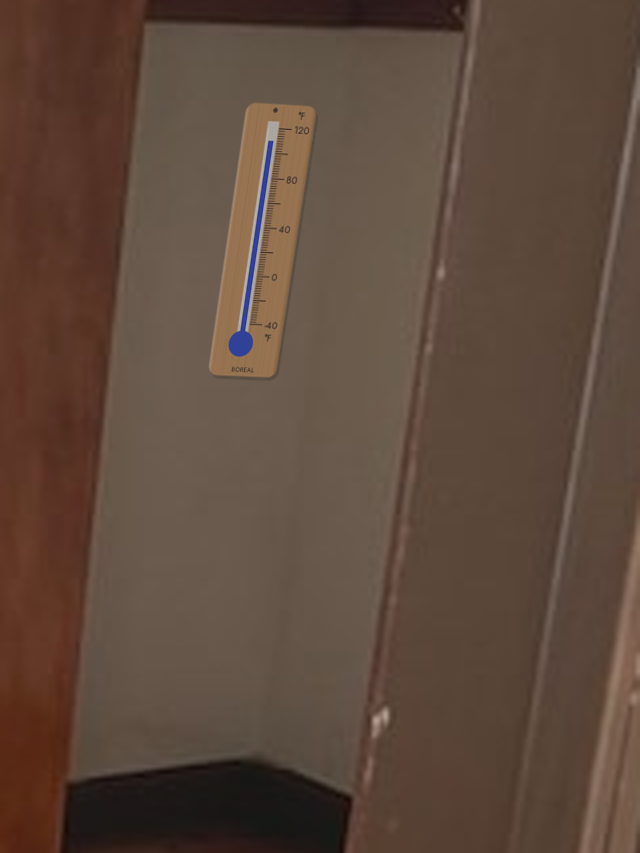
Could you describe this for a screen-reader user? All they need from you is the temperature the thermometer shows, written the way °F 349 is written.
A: °F 110
